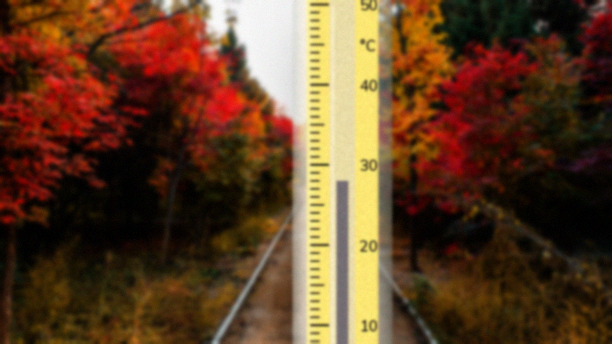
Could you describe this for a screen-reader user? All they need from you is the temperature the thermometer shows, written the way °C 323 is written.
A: °C 28
